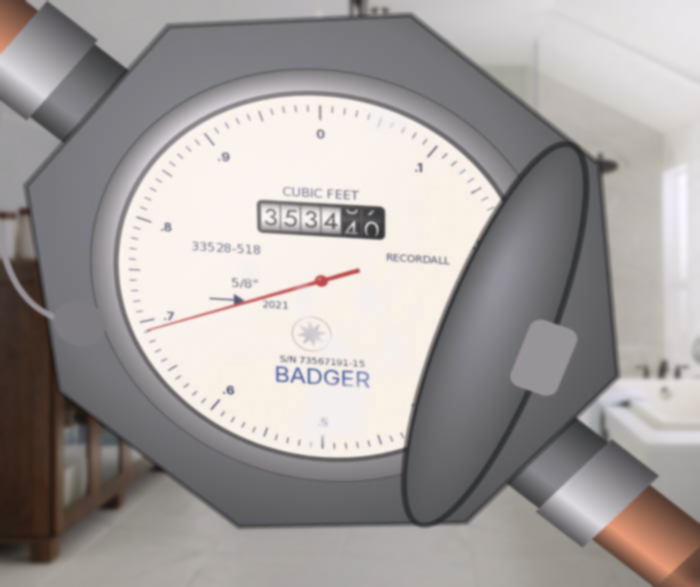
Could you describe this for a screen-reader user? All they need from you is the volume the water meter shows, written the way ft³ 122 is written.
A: ft³ 353439.69
